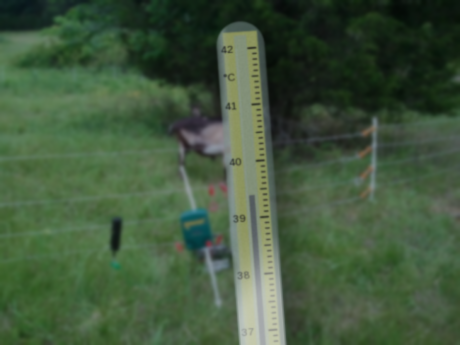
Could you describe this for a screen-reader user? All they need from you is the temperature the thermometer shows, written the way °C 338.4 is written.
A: °C 39.4
